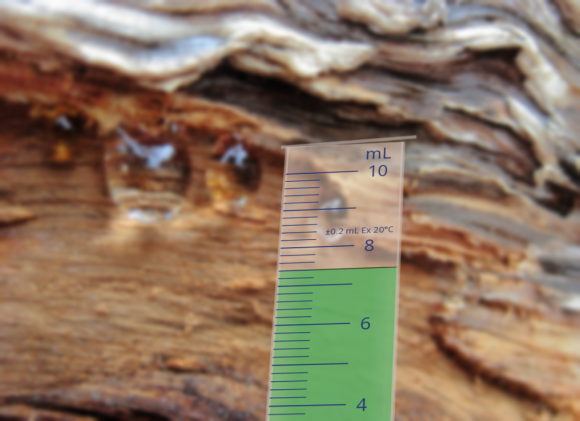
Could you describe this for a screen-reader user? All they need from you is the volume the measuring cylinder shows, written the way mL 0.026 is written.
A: mL 7.4
